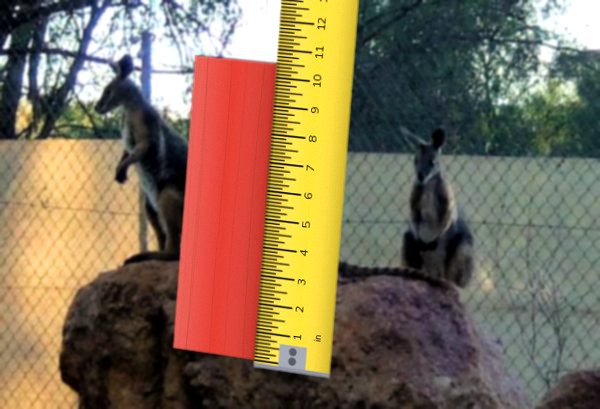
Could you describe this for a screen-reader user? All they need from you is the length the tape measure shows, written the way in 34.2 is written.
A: in 10.5
